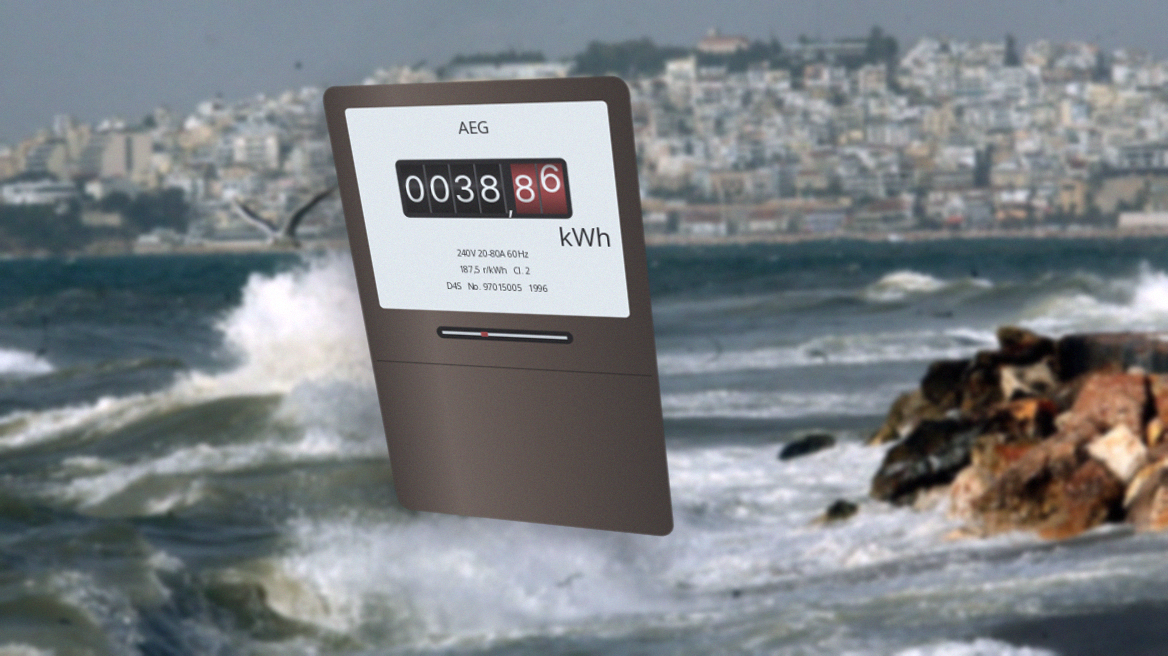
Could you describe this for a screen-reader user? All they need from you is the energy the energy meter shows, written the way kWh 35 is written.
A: kWh 38.86
